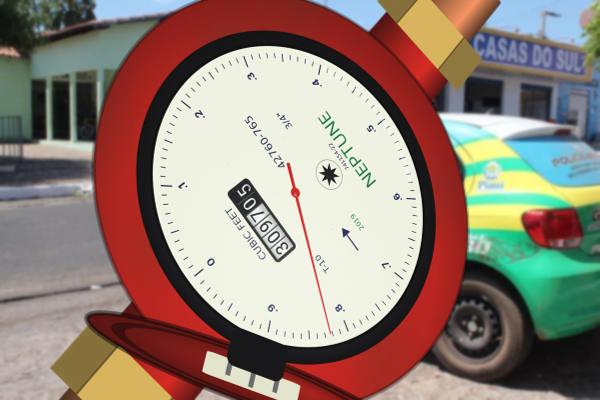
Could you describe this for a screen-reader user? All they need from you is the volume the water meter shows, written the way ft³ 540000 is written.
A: ft³ 309704.82
